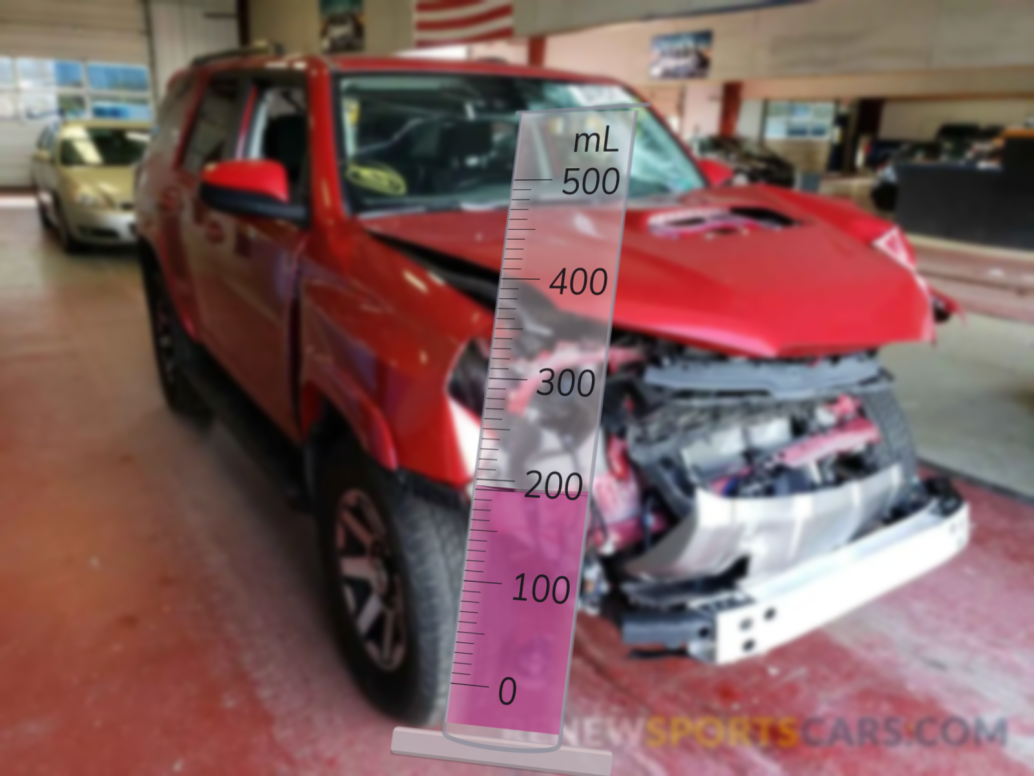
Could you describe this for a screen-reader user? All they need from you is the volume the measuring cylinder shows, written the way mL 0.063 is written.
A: mL 190
